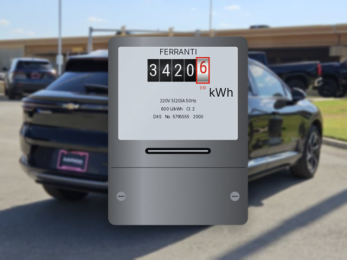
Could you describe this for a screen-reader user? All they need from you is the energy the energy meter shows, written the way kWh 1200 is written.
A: kWh 3420.6
